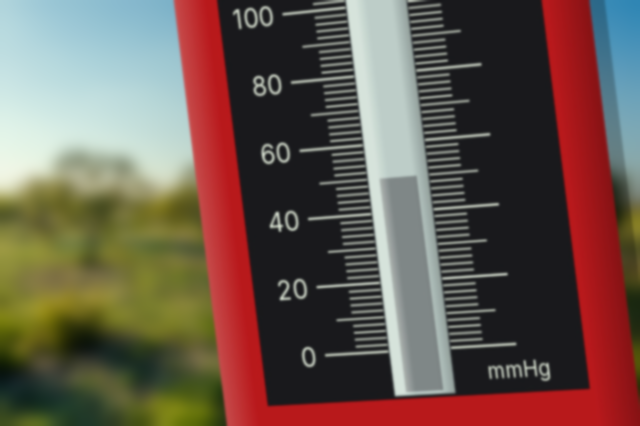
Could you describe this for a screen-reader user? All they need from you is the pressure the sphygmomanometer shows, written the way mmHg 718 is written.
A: mmHg 50
